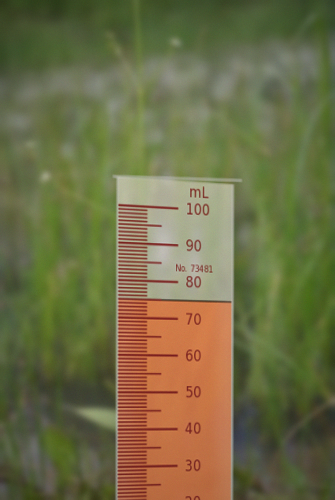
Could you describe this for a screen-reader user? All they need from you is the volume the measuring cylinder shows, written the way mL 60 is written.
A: mL 75
